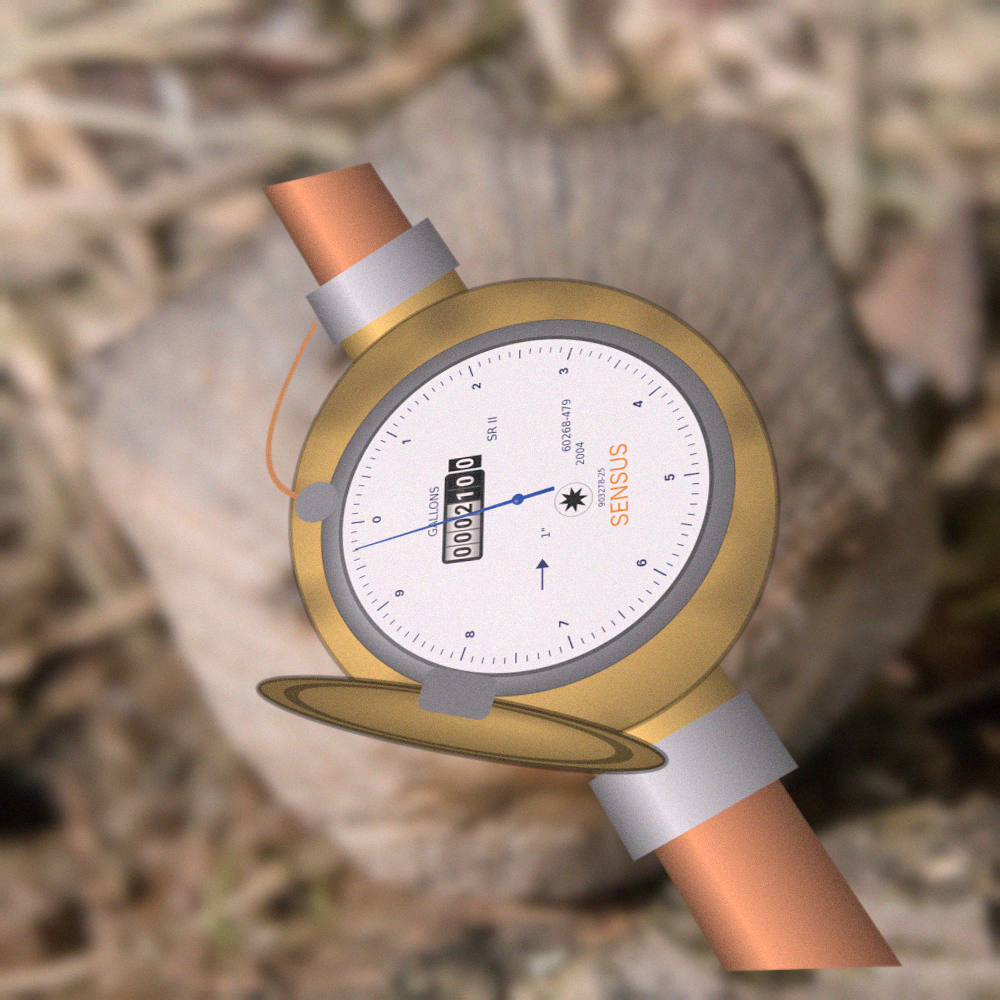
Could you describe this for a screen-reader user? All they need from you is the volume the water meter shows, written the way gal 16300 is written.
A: gal 2099.7
